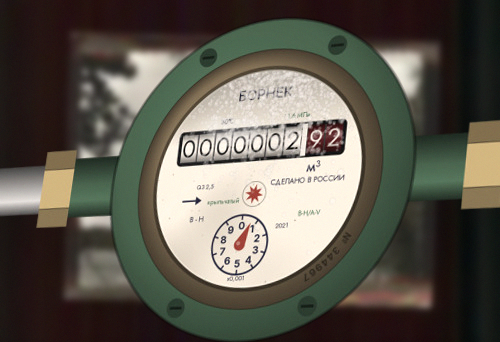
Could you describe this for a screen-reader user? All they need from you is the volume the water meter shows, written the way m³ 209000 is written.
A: m³ 2.920
